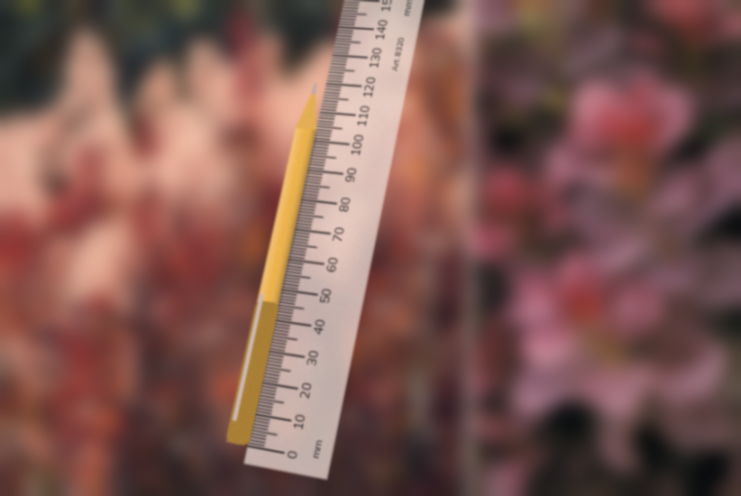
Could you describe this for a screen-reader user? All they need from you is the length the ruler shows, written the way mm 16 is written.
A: mm 120
